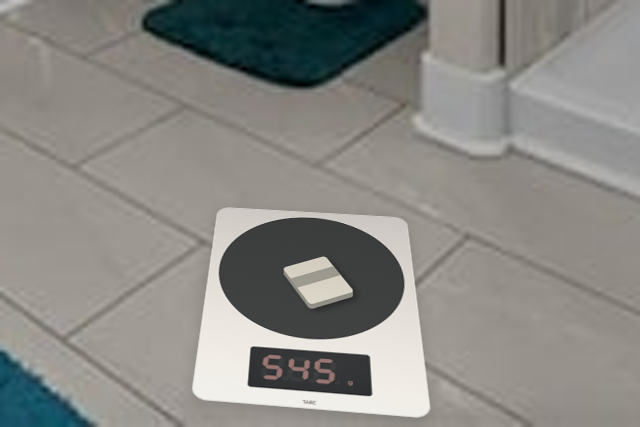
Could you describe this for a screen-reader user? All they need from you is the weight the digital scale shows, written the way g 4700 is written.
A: g 545
